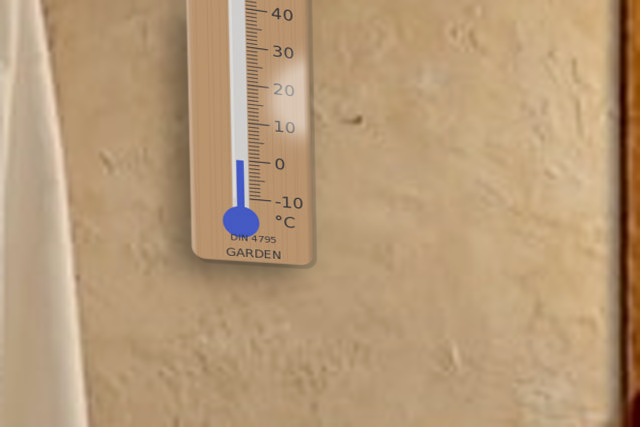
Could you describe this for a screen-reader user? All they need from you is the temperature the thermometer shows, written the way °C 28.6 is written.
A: °C 0
